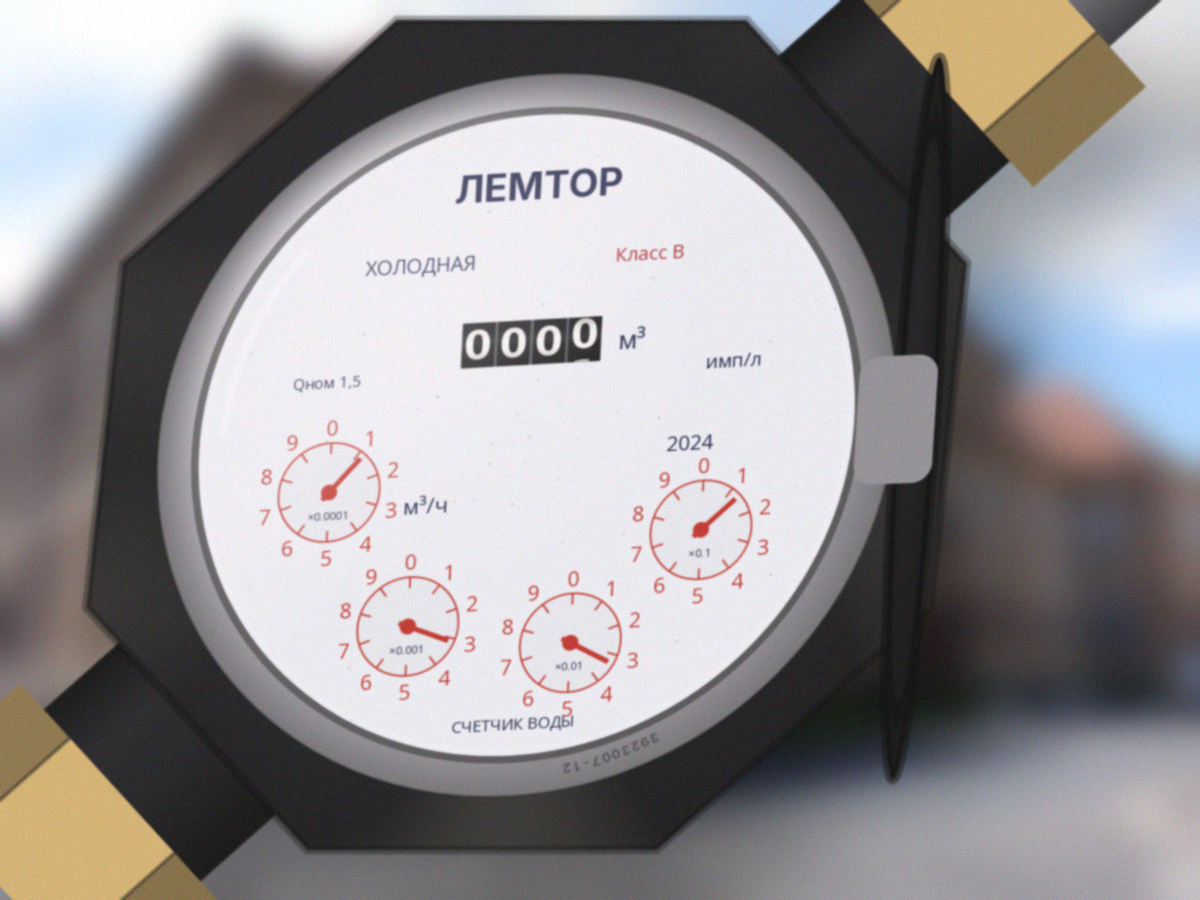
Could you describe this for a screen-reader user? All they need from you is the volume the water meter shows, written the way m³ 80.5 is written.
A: m³ 0.1331
